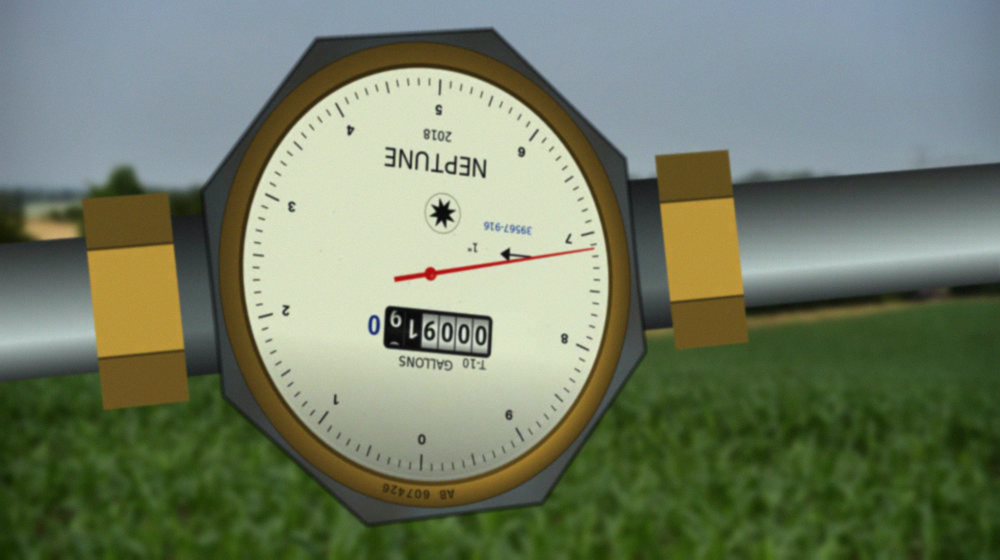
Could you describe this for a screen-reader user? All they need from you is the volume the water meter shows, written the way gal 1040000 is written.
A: gal 9187.1
